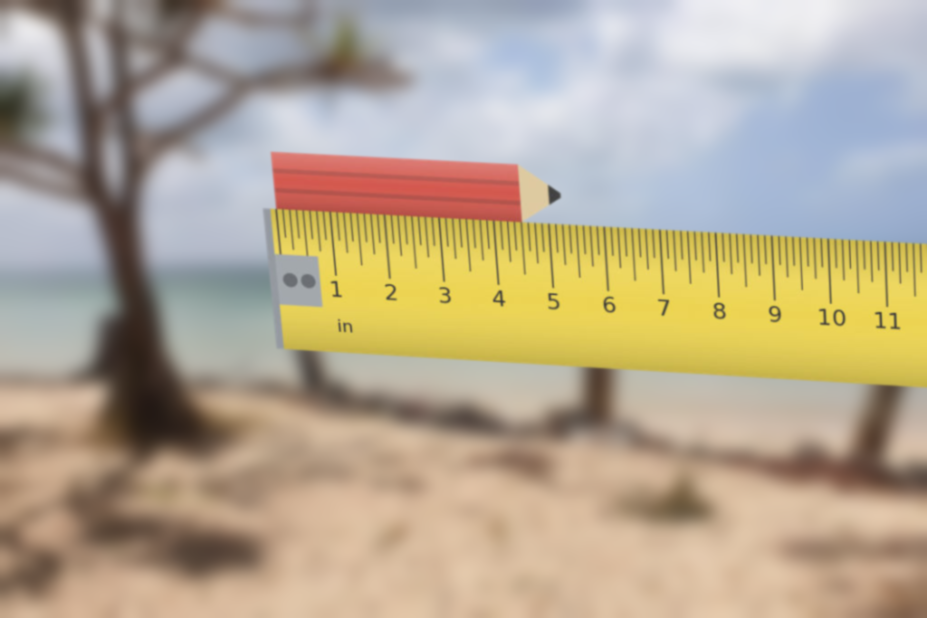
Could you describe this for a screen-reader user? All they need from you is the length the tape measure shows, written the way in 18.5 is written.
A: in 5.25
